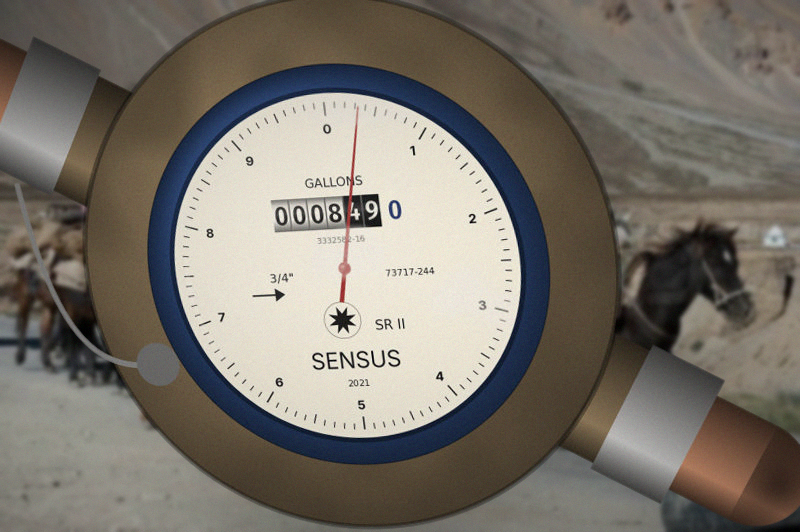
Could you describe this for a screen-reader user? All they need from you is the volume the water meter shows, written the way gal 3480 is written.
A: gal 8490.3
